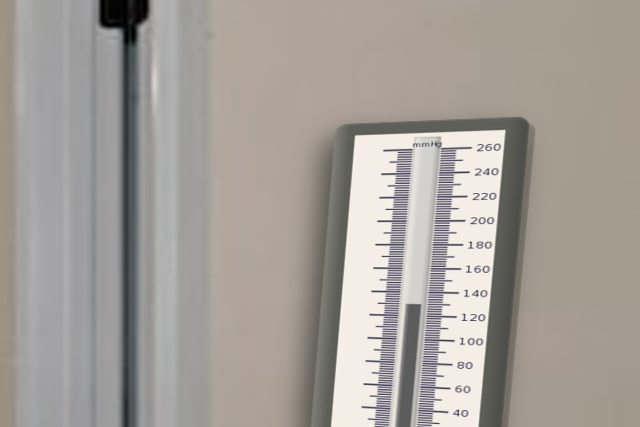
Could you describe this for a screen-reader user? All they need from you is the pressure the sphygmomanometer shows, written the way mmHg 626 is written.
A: mmHg 130
